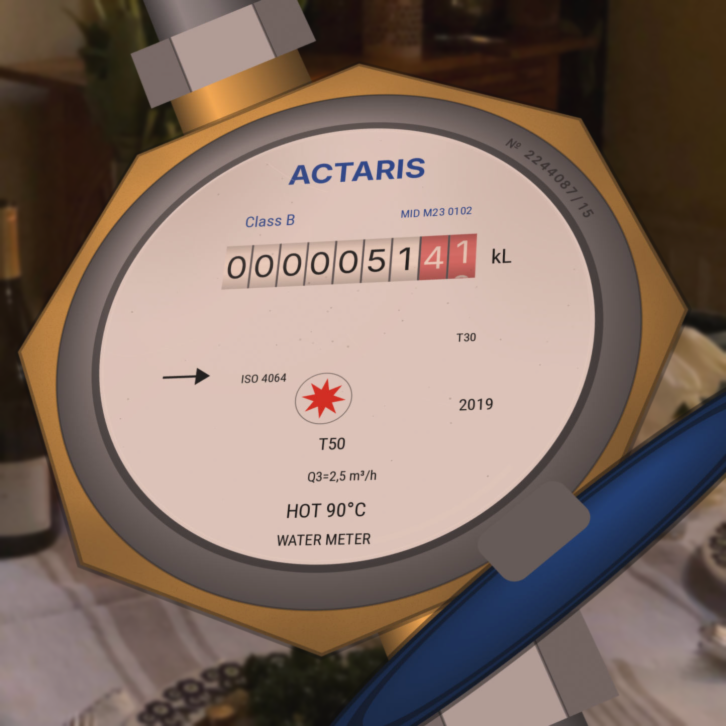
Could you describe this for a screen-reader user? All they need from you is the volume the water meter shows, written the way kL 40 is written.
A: kL 51.41
